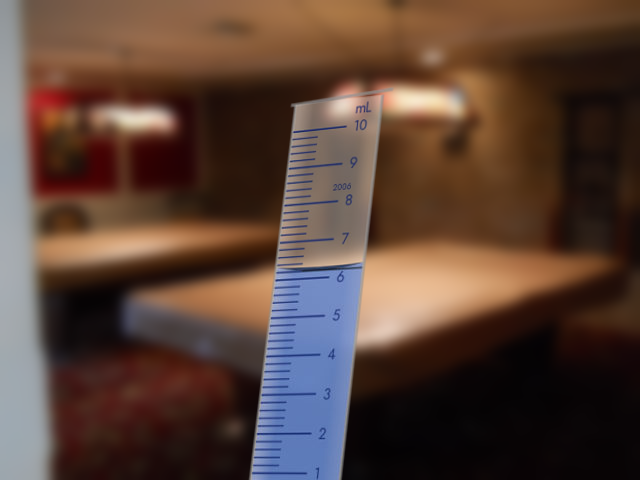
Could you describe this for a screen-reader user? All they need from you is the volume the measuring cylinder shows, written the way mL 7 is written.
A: mL 6.2
